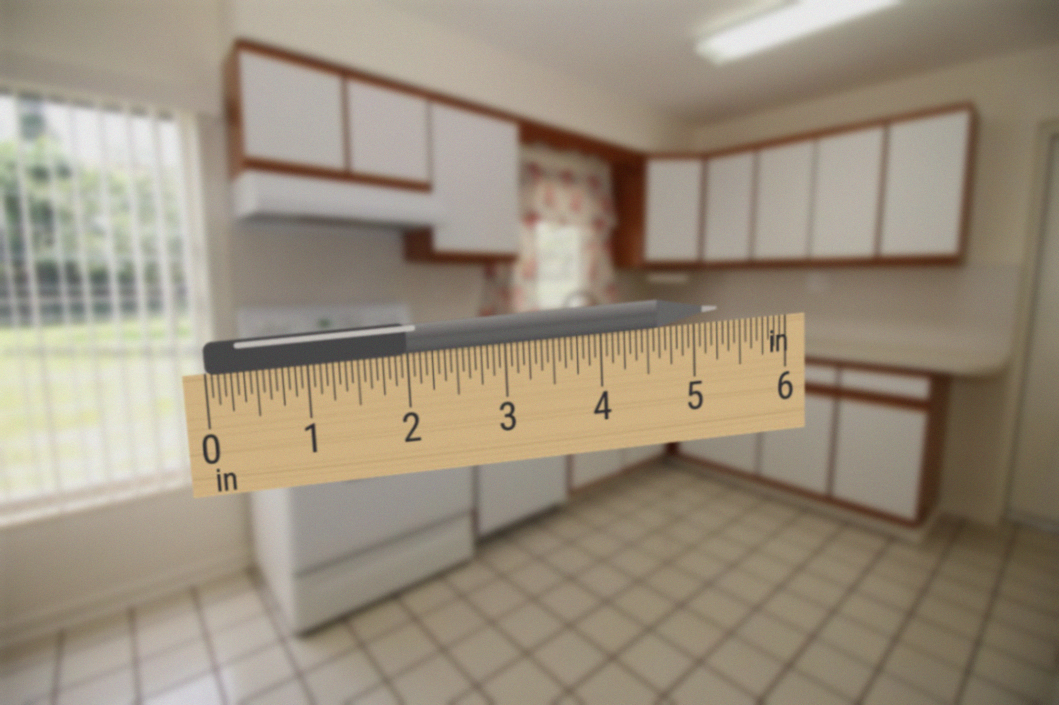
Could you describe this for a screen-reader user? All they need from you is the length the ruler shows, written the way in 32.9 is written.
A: in 5.25
